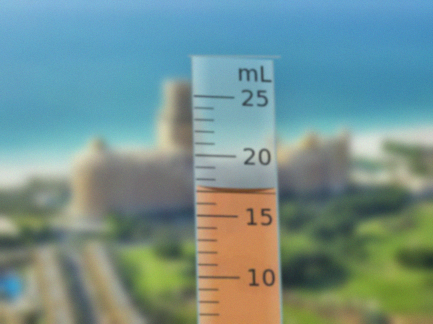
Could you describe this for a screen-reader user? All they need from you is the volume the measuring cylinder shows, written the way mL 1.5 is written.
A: mL 17
